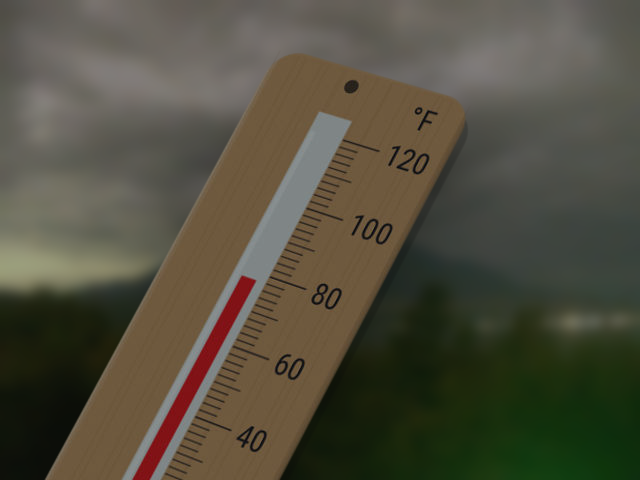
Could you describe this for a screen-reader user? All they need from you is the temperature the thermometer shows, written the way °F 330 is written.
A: °F 78
